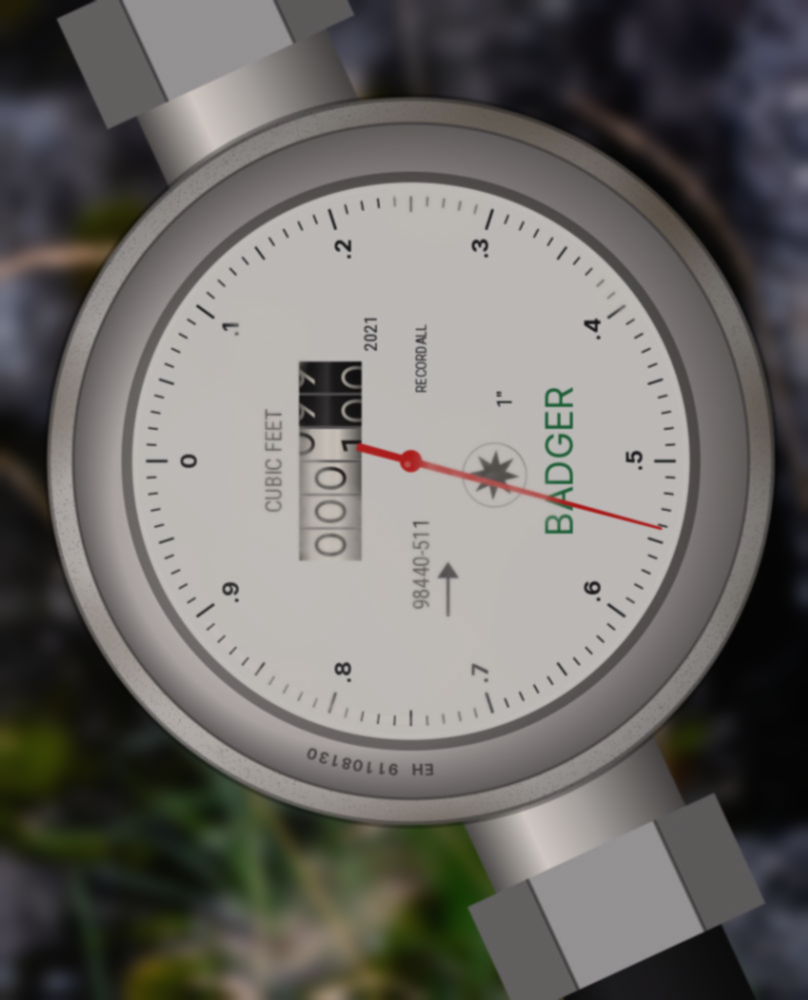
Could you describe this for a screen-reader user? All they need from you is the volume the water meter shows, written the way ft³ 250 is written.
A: ft³ 99.54
